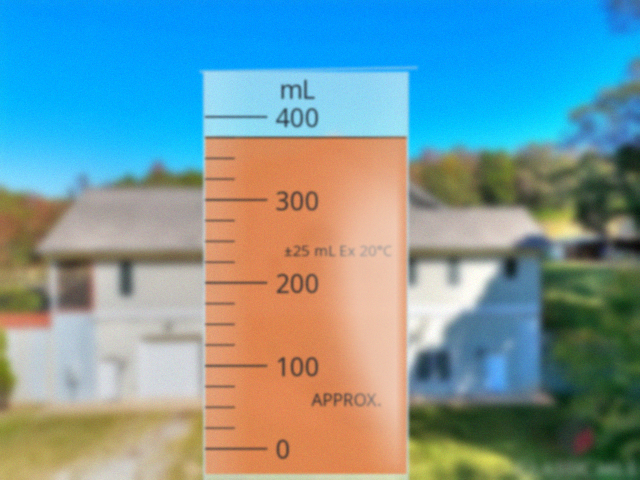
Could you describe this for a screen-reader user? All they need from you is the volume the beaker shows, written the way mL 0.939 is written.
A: mL 375
